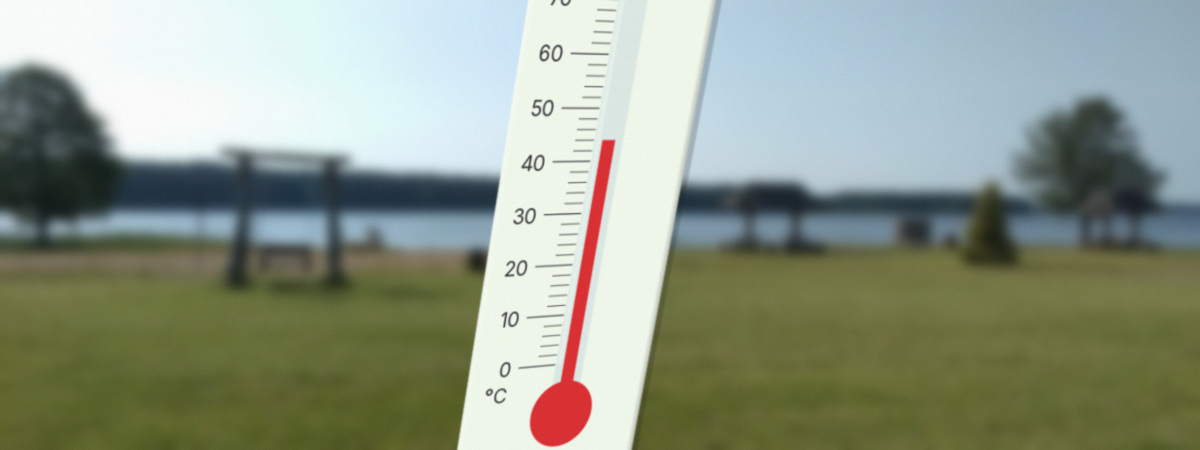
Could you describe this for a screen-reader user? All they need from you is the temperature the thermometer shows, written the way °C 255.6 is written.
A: °C 44
